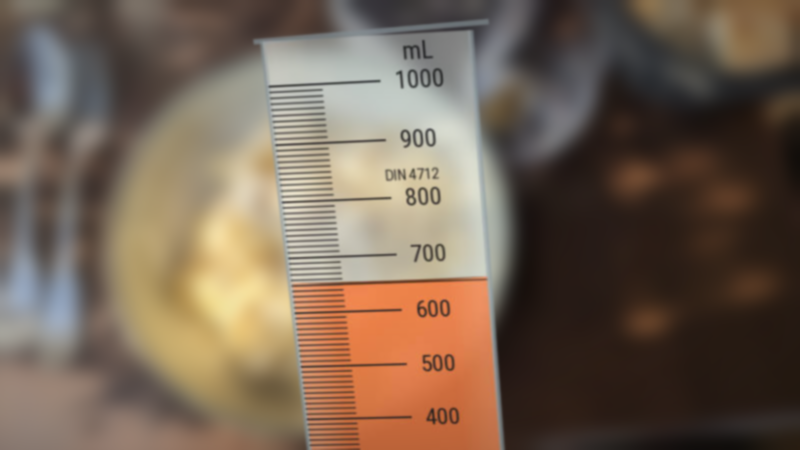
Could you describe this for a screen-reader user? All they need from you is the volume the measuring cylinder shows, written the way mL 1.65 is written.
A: mL 650
